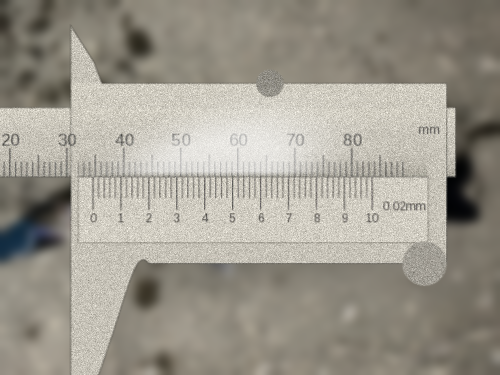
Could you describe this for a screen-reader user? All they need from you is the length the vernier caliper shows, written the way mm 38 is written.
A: mm 34.6
